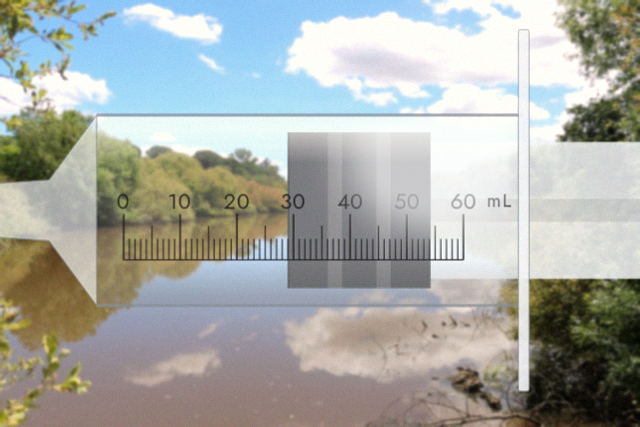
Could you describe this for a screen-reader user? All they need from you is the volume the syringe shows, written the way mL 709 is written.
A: mL 29
